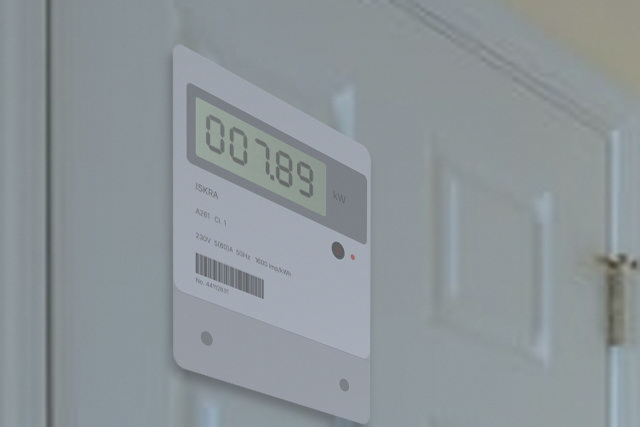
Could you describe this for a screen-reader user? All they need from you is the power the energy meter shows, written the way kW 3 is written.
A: kW 7.89
